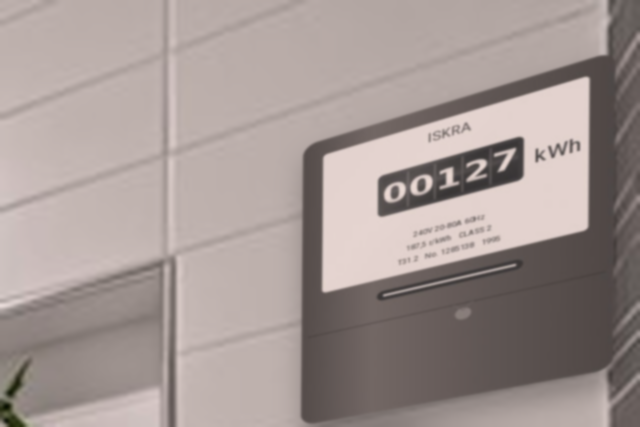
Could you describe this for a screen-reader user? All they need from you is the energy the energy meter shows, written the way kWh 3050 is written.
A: kWh 127
